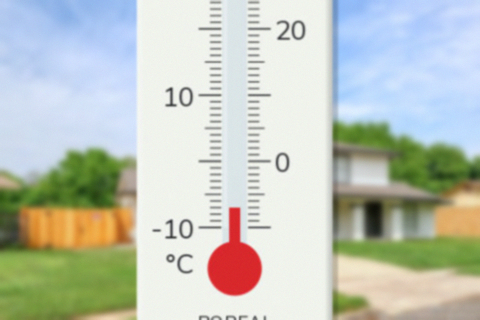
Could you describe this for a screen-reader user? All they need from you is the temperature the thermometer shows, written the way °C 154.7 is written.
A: °C -7
